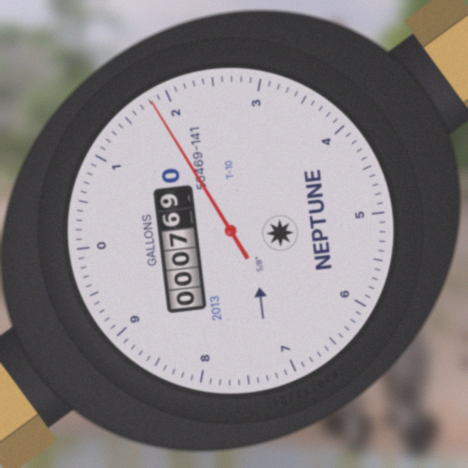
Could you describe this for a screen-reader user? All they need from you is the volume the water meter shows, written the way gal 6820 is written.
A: gal 7691.8
